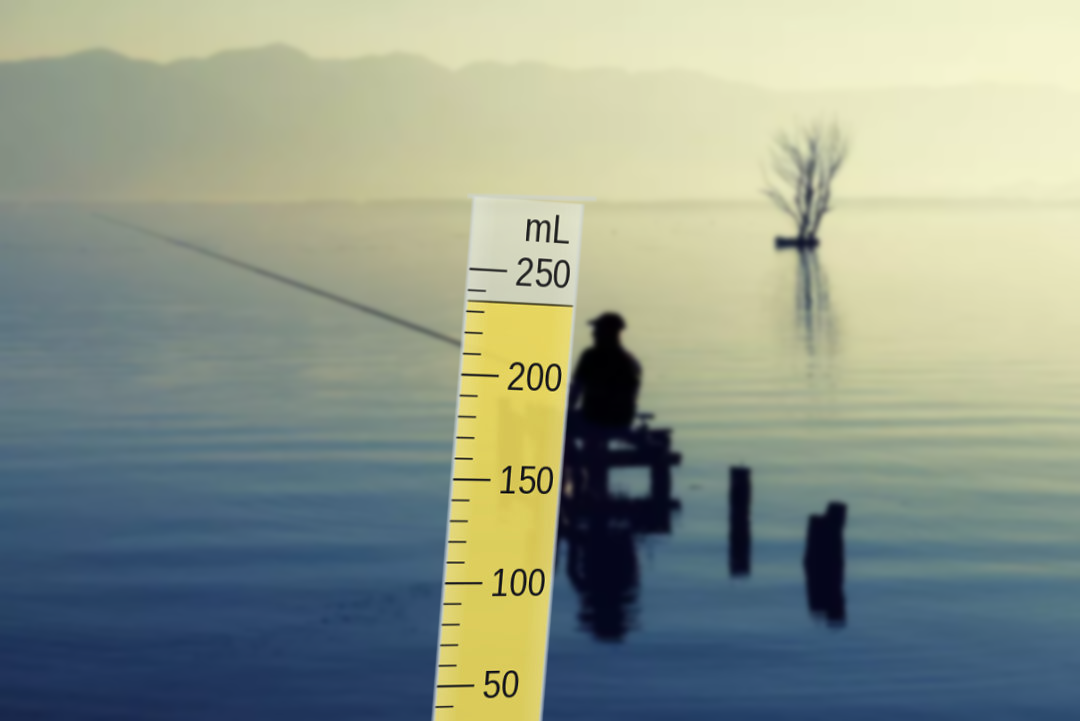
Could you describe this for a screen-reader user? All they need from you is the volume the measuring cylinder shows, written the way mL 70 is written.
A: mL 235
